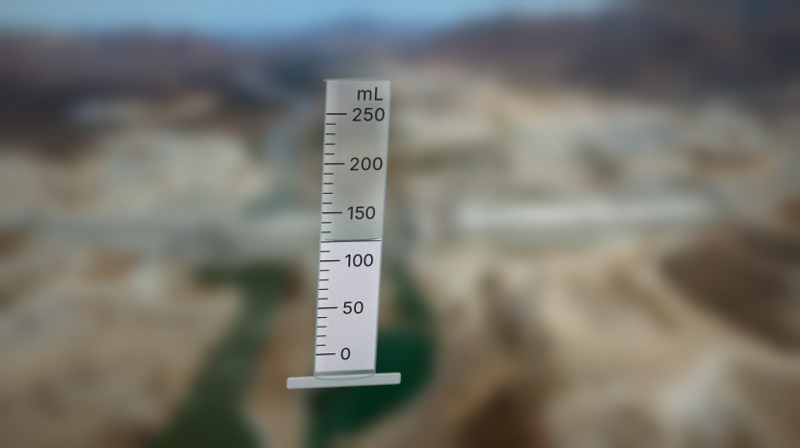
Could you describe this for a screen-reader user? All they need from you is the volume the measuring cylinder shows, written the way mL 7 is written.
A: mL 120
